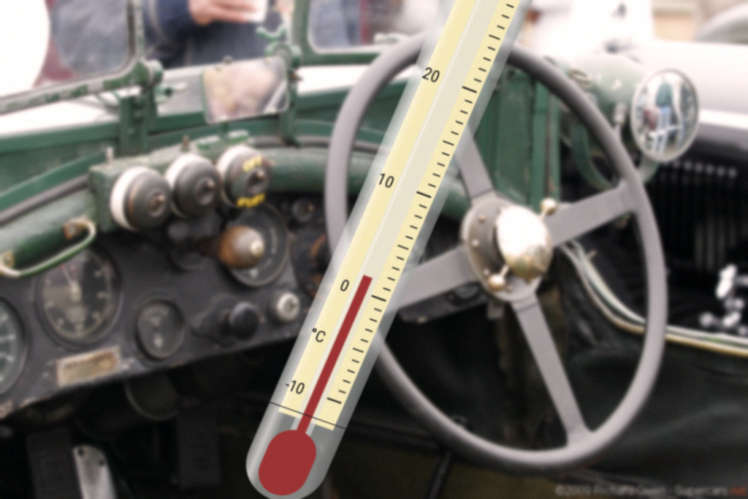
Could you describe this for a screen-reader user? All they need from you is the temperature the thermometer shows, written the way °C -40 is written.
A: °C 1.5
